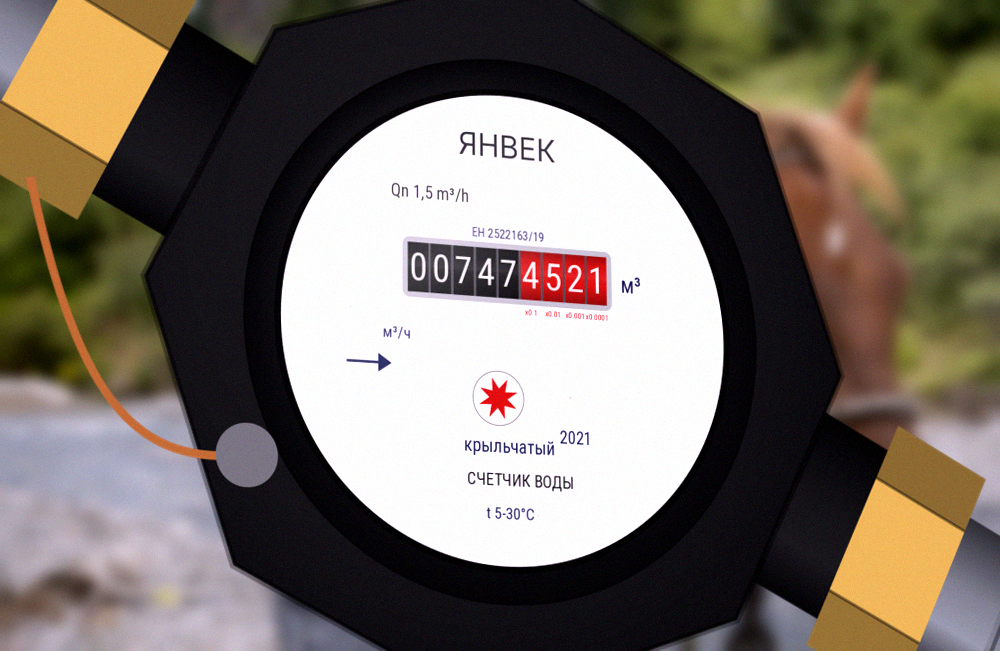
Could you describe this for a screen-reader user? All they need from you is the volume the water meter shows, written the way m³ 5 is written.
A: m³ 747.4521
